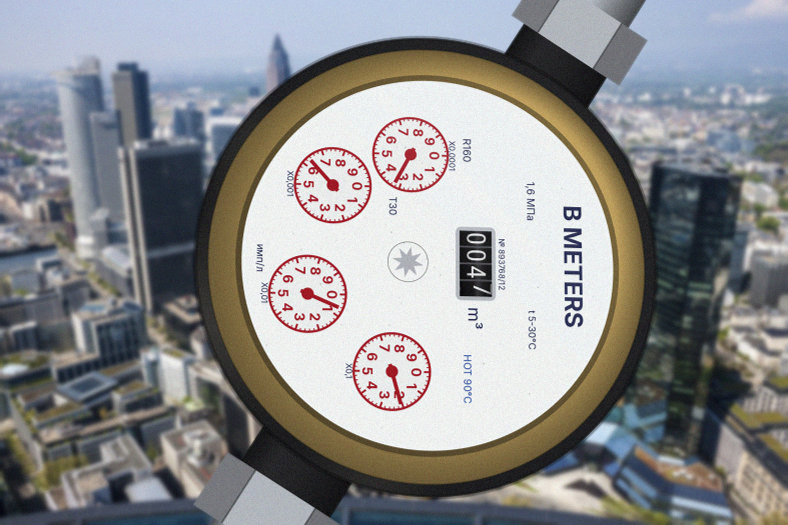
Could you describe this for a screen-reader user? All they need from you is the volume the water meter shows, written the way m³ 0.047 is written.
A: m³ 47.2063
